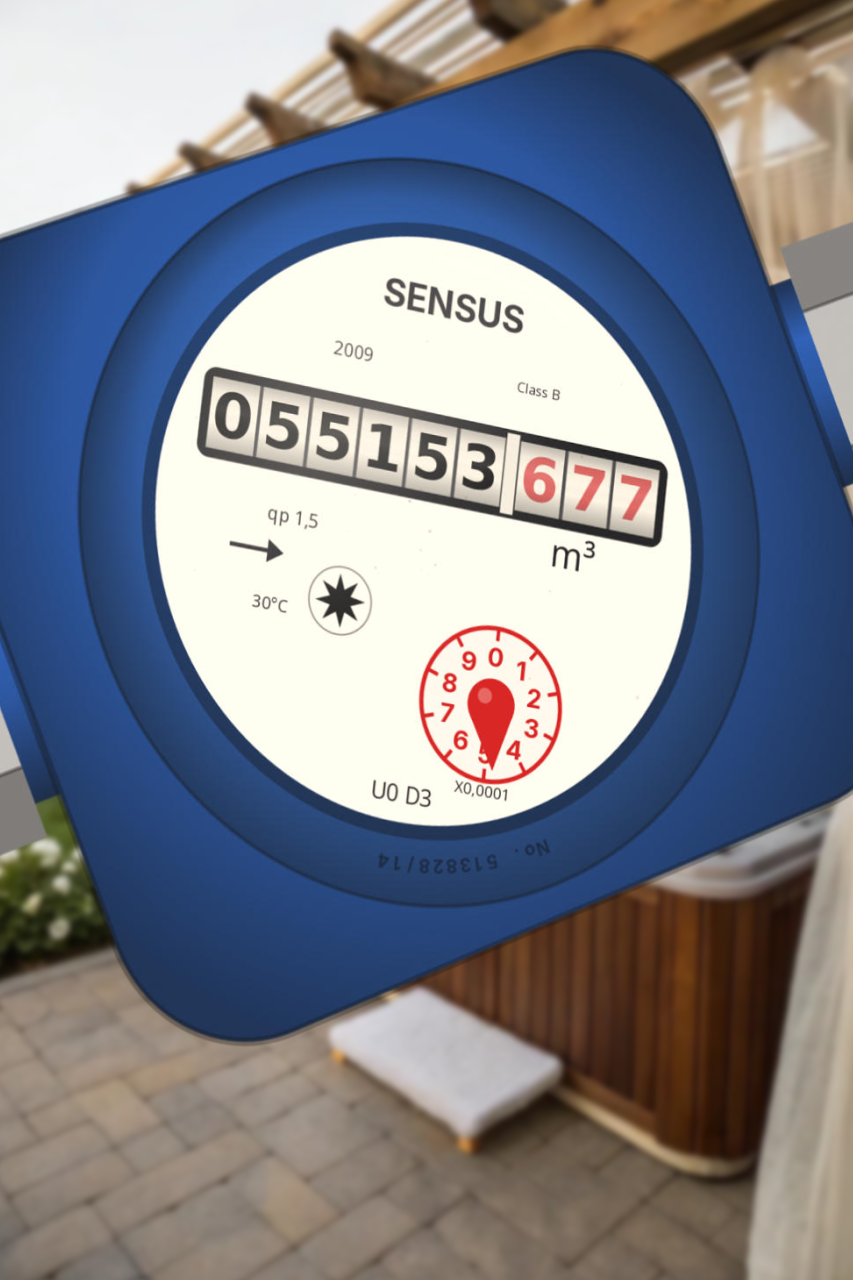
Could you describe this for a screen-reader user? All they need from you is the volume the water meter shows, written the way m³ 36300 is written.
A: m³ 55153.6774
